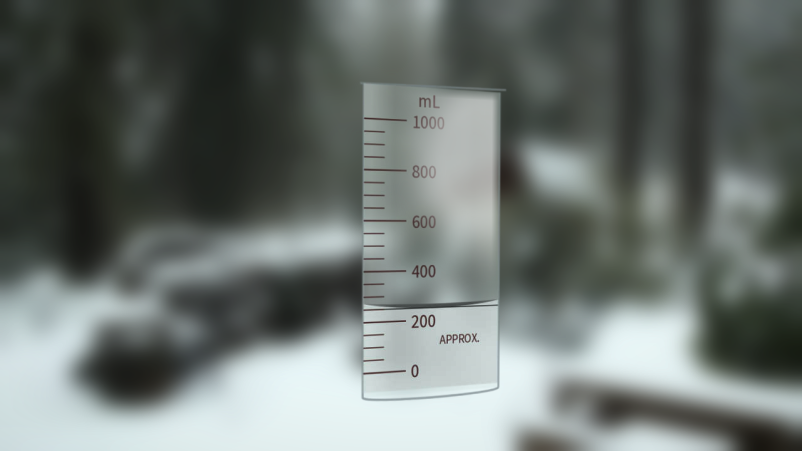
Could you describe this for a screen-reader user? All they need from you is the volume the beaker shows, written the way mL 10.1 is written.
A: mL 250
